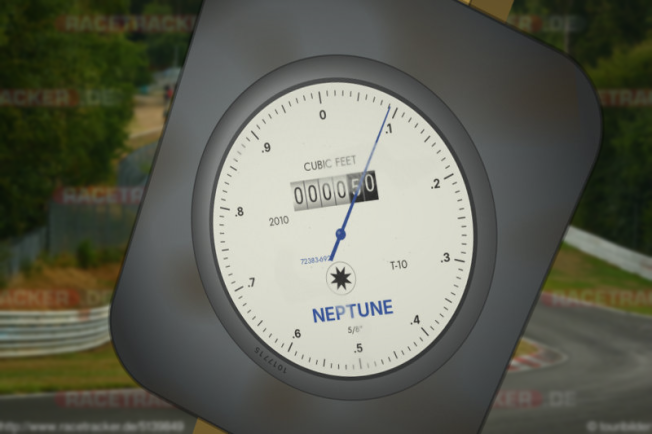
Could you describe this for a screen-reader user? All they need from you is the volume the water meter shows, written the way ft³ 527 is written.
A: ft³ 50.09
